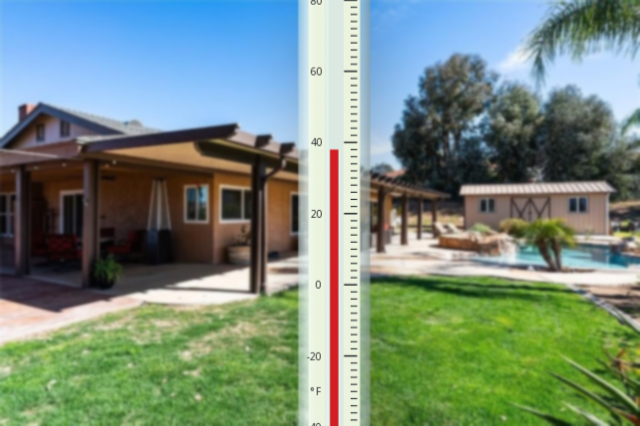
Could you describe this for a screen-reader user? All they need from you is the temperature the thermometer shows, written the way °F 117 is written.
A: °F 38
